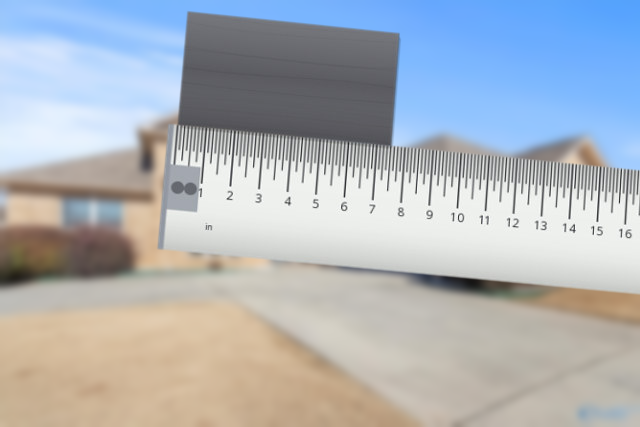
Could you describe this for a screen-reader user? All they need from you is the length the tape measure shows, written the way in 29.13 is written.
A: in 7.5
